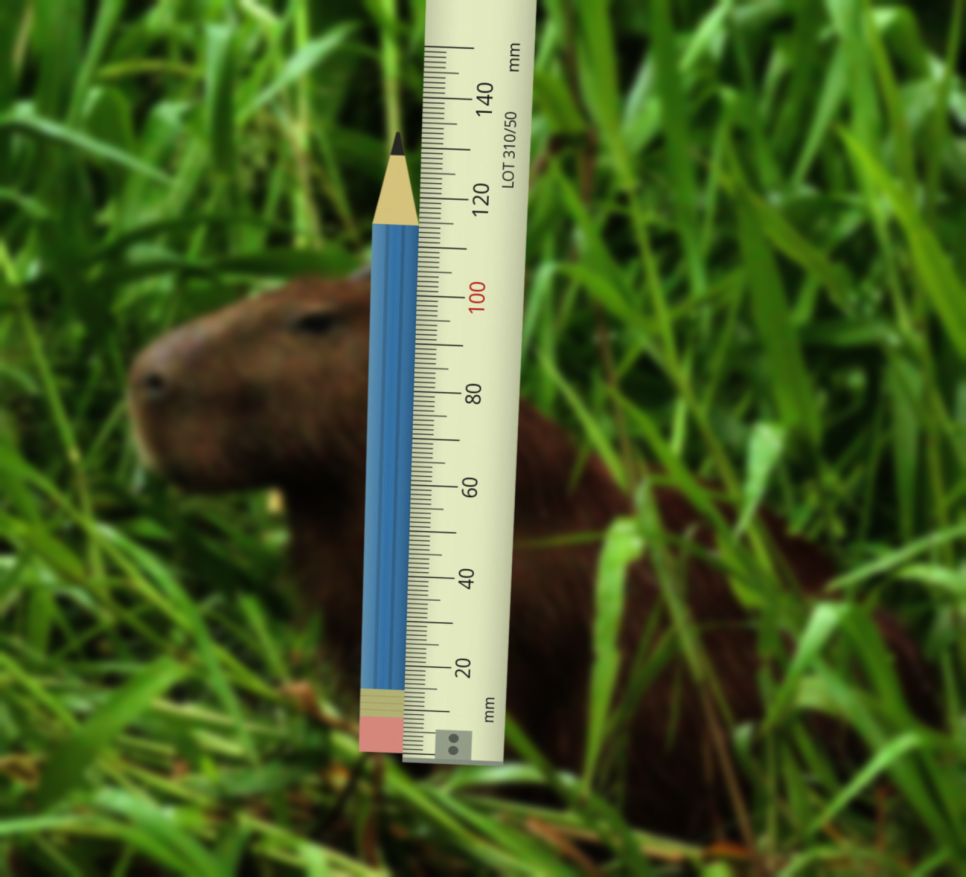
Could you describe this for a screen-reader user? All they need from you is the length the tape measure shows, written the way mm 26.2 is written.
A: mm 133
